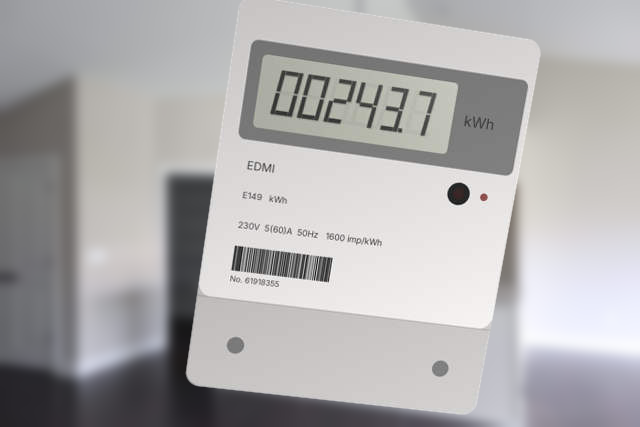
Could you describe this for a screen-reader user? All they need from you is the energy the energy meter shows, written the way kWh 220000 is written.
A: kWh 243.7
